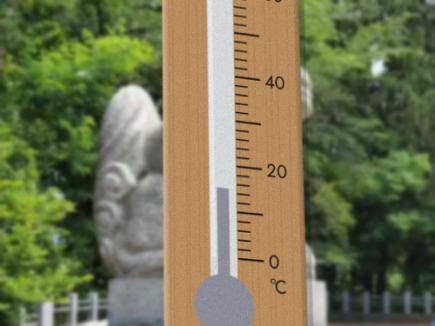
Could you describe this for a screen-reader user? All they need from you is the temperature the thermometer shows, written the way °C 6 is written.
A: °C 15
